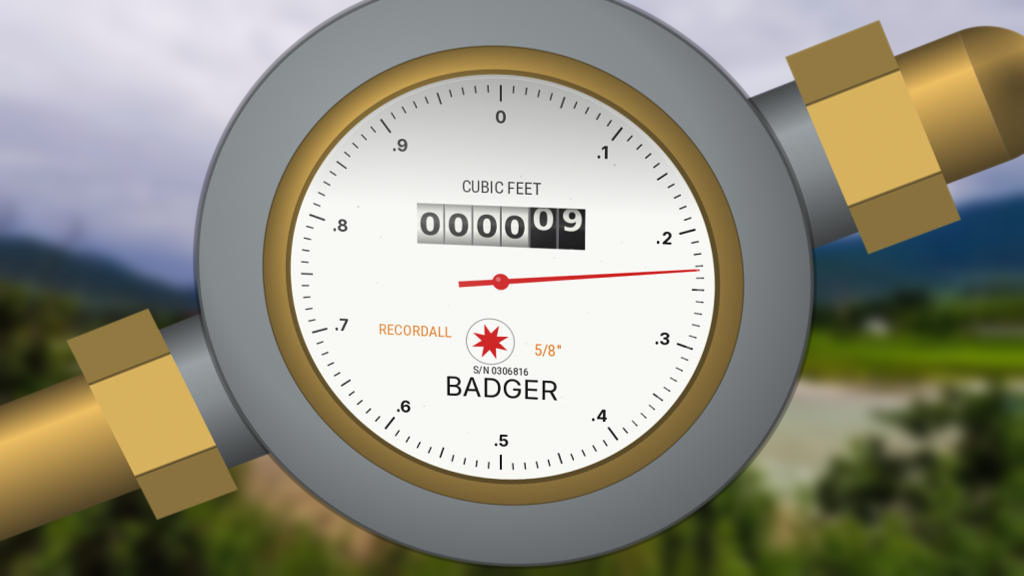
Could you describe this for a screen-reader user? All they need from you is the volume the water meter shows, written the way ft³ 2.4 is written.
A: ft³ 9.23
